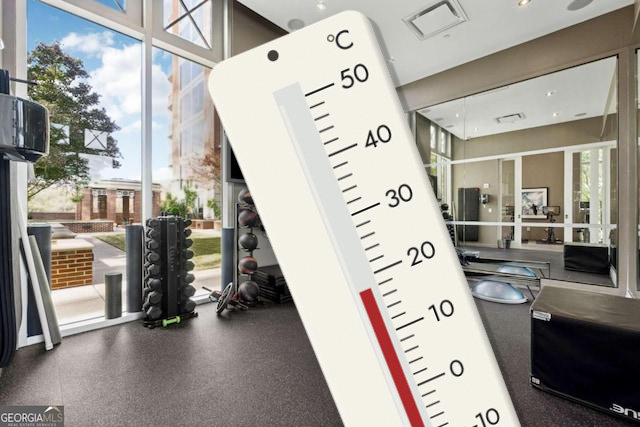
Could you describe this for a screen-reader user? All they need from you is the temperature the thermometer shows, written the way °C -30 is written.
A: °C 18
